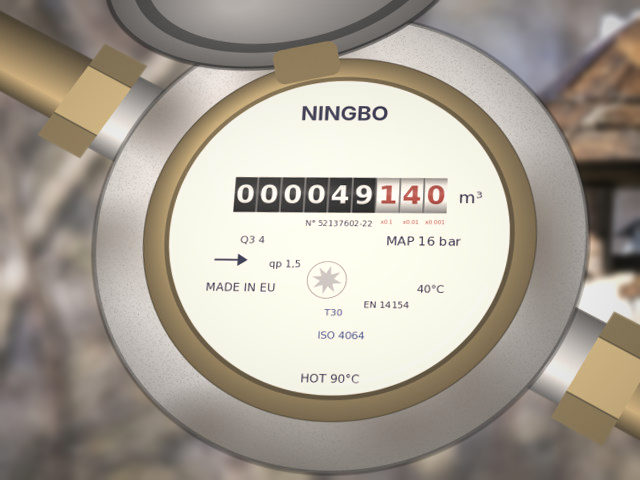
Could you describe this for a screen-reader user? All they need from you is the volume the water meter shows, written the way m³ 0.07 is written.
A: m³ 49.140
